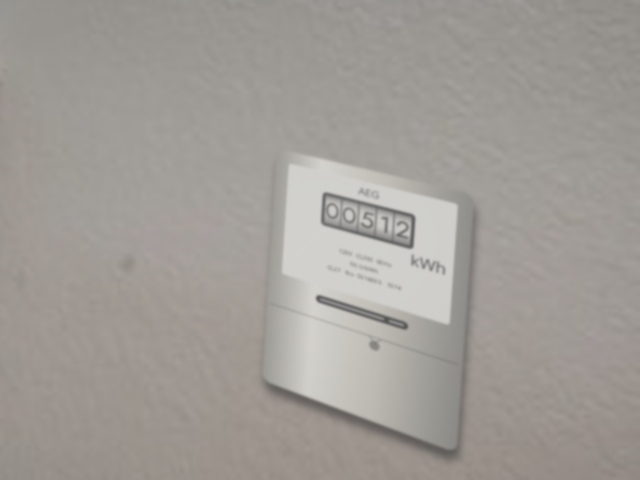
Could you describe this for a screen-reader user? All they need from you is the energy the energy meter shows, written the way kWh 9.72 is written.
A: kWh 512
